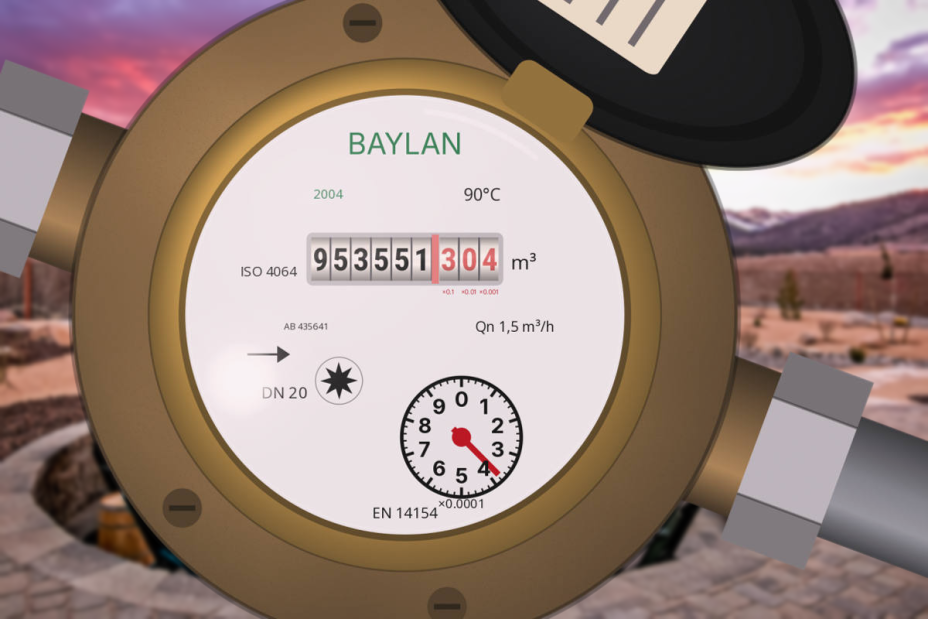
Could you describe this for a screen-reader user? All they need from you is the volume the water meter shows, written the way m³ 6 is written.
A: m³ 953551.3043
